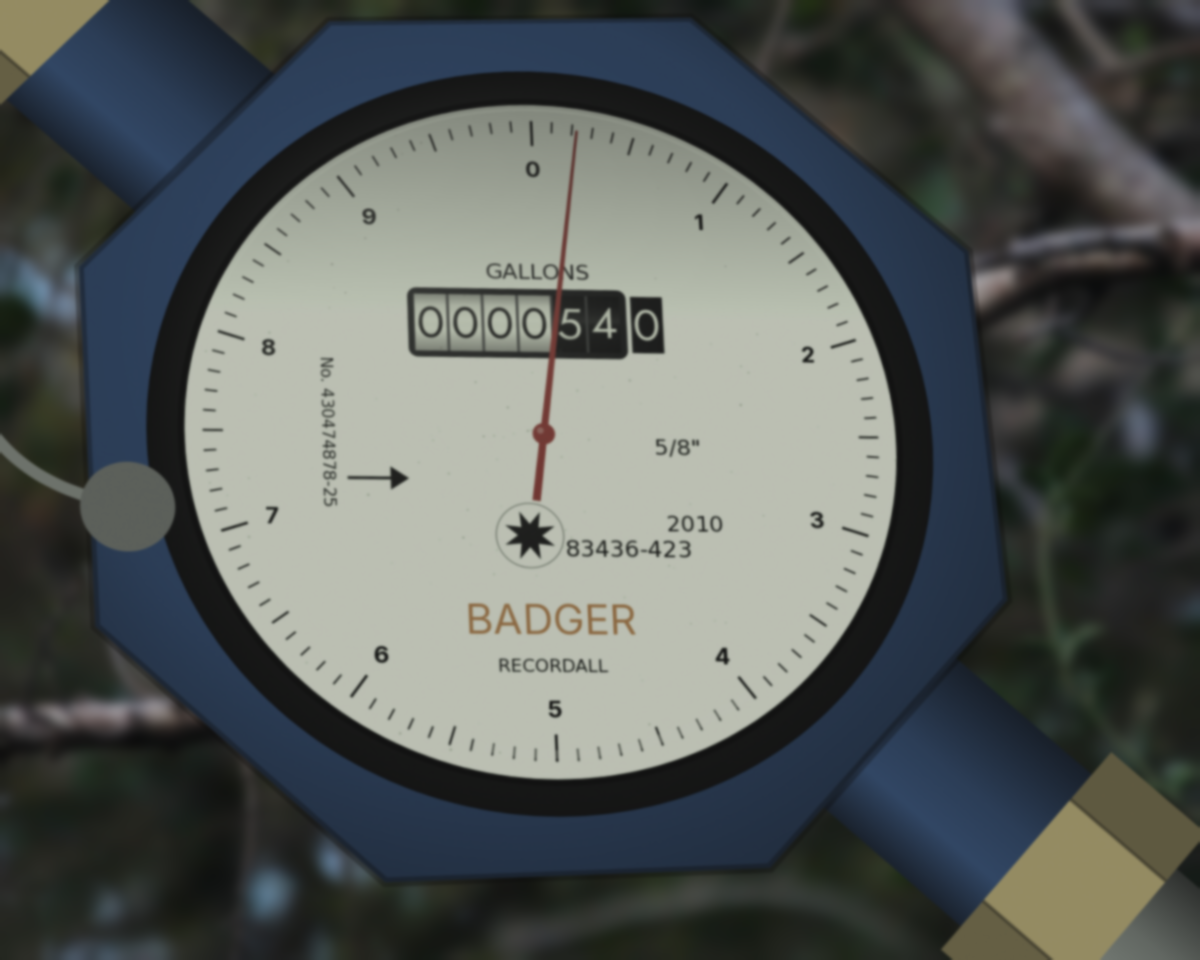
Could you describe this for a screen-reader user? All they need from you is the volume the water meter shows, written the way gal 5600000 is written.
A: gal 540.2
